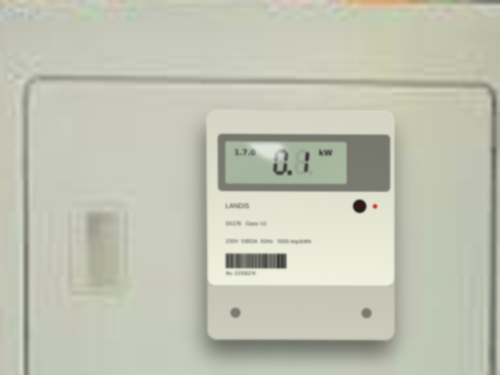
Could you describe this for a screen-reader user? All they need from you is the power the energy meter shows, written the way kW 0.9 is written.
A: kW 0.1
